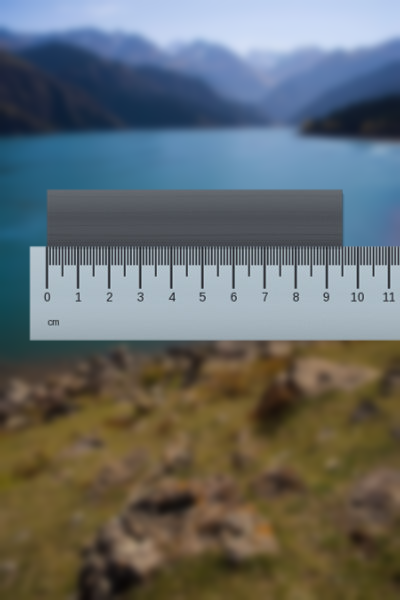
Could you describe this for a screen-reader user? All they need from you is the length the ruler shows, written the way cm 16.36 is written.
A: cm 9.5
